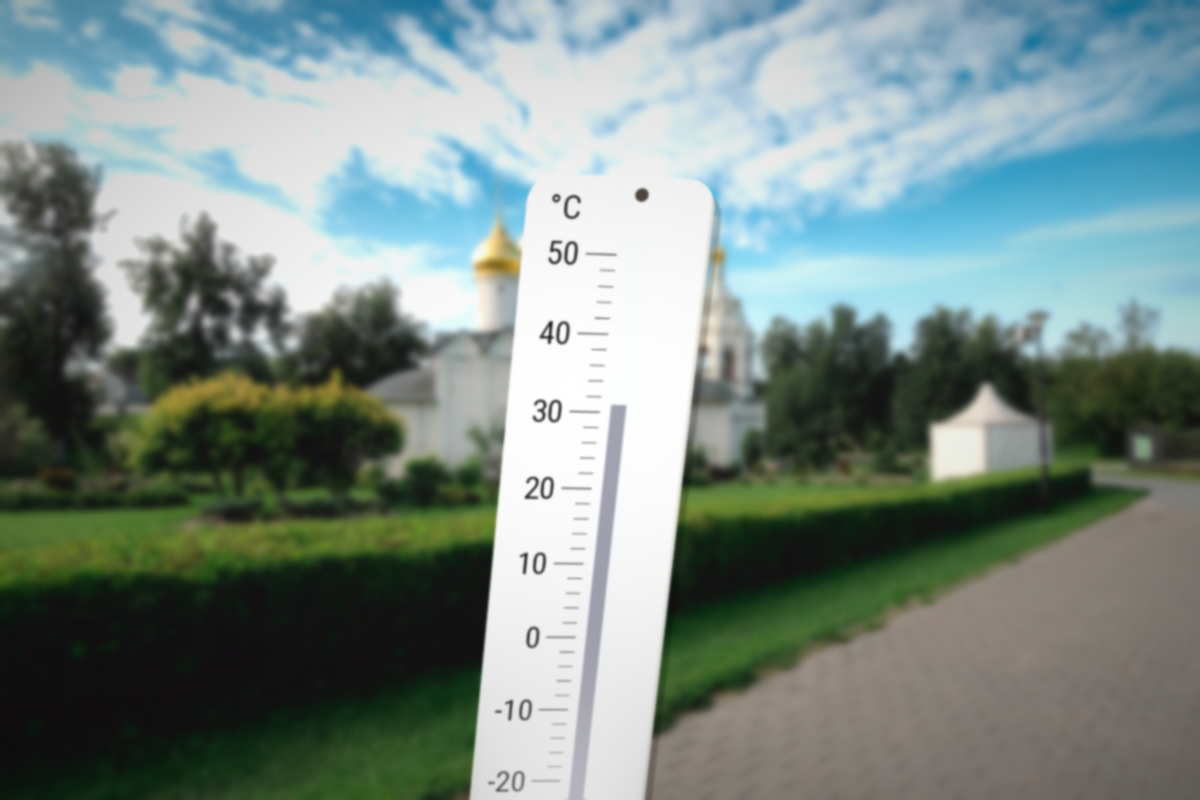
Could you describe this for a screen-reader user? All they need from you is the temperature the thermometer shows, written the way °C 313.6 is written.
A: °C 31
